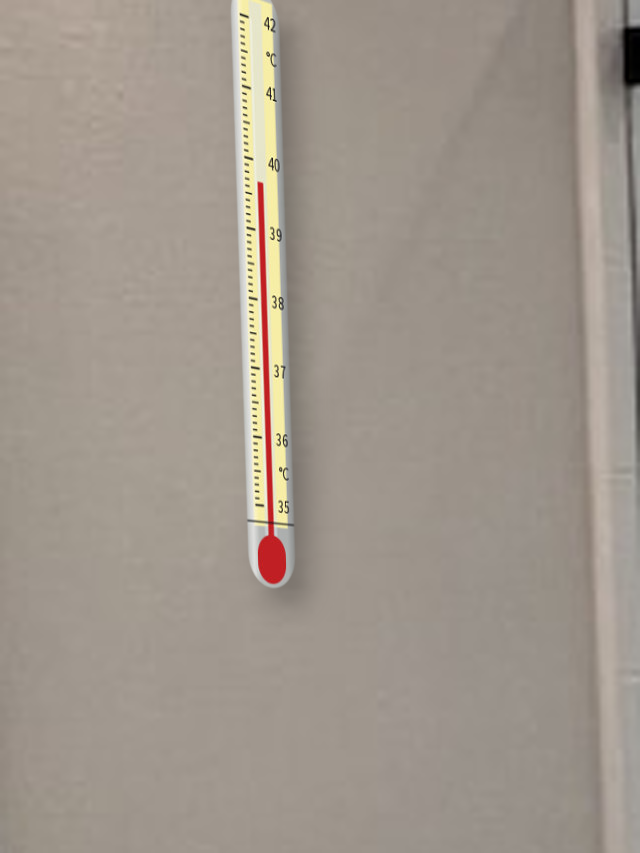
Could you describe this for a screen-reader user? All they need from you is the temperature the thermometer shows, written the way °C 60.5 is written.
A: °C 39.7
